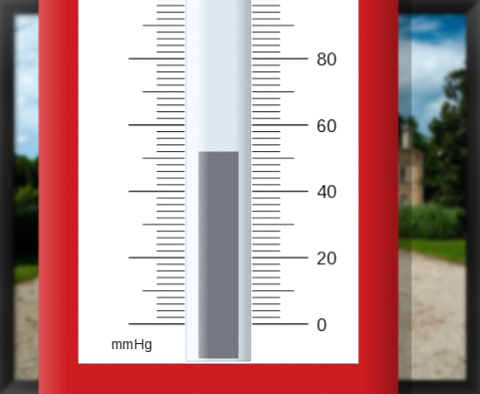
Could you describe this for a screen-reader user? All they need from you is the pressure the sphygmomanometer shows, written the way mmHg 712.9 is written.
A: mmHg 52
